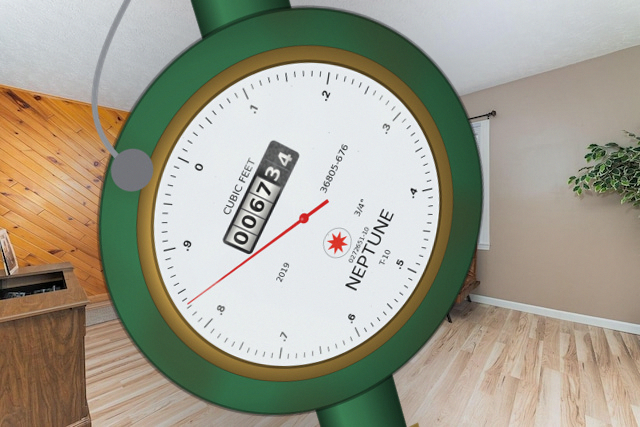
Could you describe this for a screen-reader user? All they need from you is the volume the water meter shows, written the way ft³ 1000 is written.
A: ft³ 6733.83
